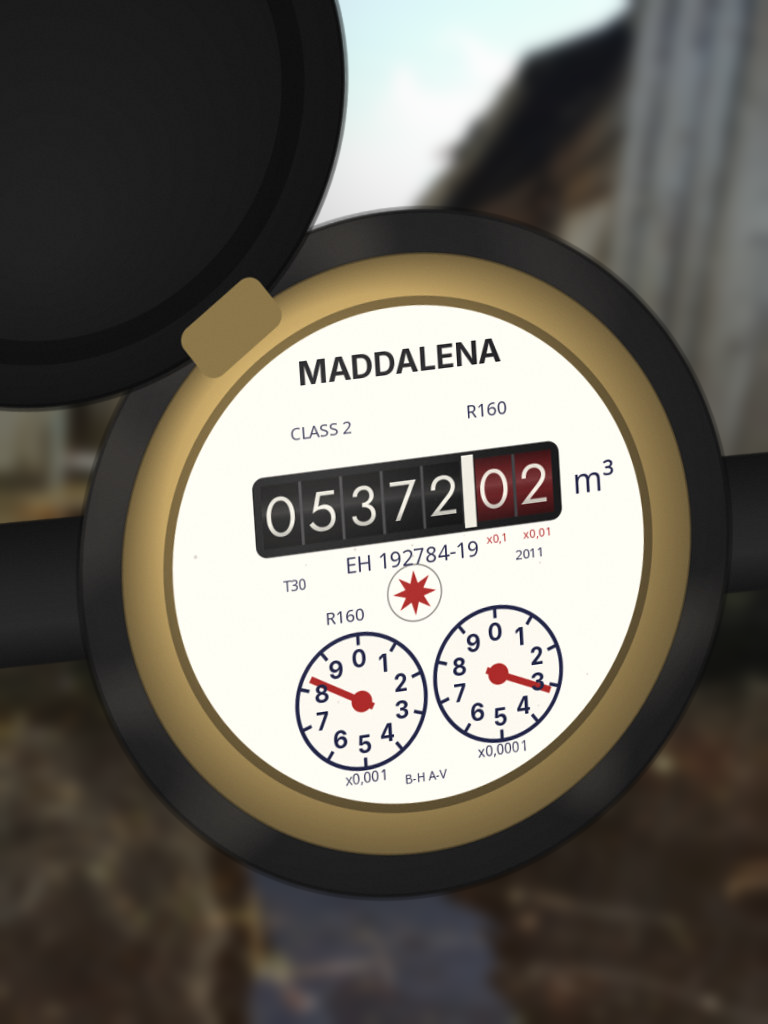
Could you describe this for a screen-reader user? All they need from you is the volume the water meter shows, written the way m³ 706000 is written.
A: m³ 5372.0283
